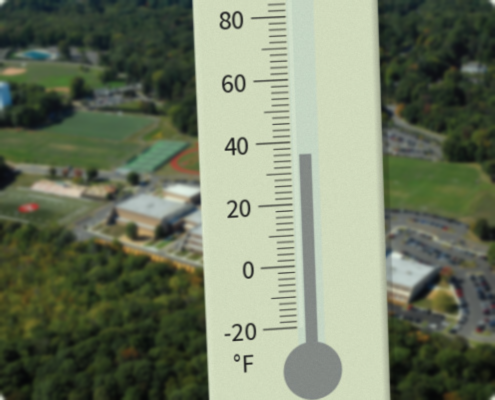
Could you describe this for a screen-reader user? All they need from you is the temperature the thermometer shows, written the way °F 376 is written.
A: °F 36
